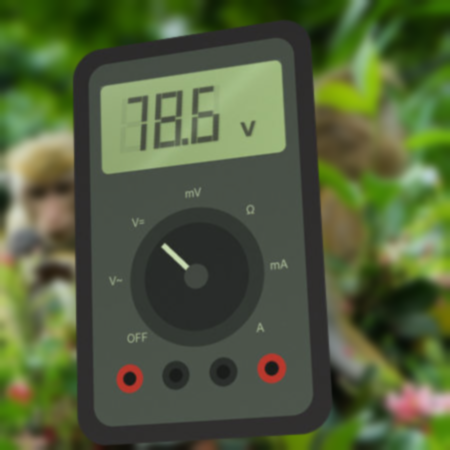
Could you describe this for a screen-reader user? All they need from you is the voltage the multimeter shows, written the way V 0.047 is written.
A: V 78.6
